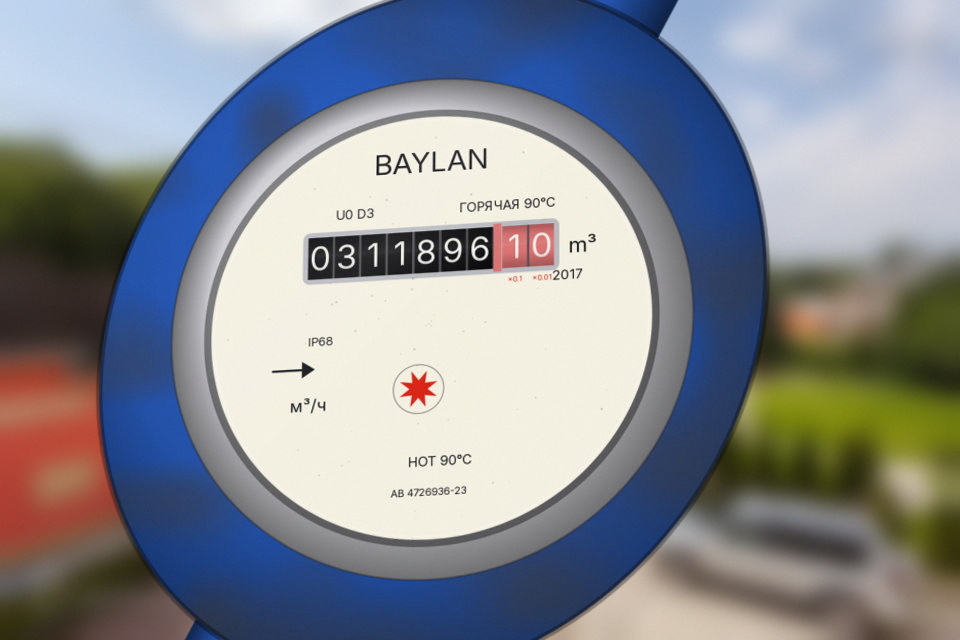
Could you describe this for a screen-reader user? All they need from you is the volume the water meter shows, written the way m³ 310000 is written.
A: m³ 311896.10
